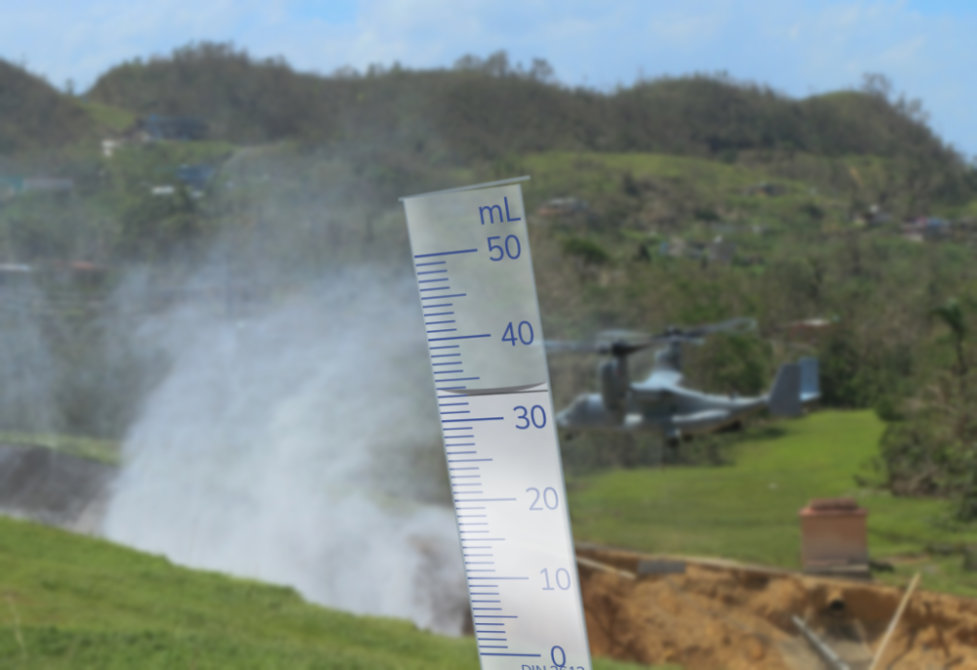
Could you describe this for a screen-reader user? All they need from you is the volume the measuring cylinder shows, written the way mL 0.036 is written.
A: mL 33
